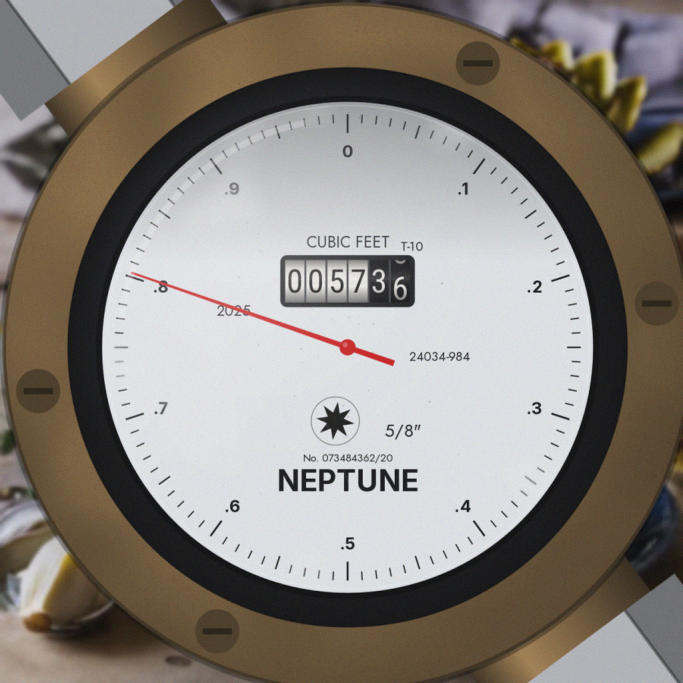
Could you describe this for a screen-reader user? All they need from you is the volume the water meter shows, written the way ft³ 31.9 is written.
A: ft³ 5735.80
